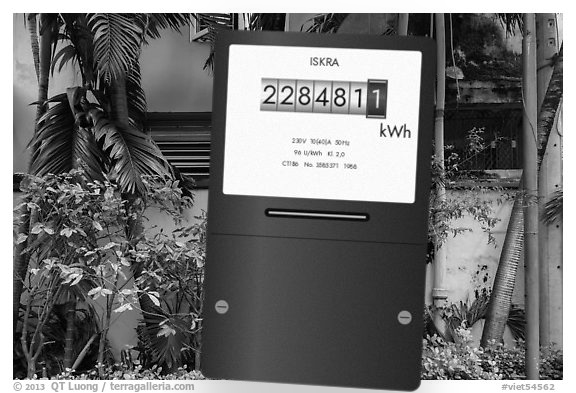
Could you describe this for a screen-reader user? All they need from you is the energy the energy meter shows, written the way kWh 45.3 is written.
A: kWh 228481.1
